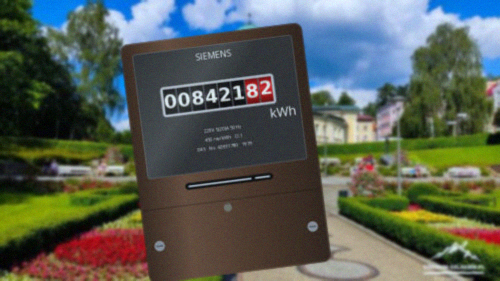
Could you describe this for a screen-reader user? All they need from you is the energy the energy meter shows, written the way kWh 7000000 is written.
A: kWh 8421.82
